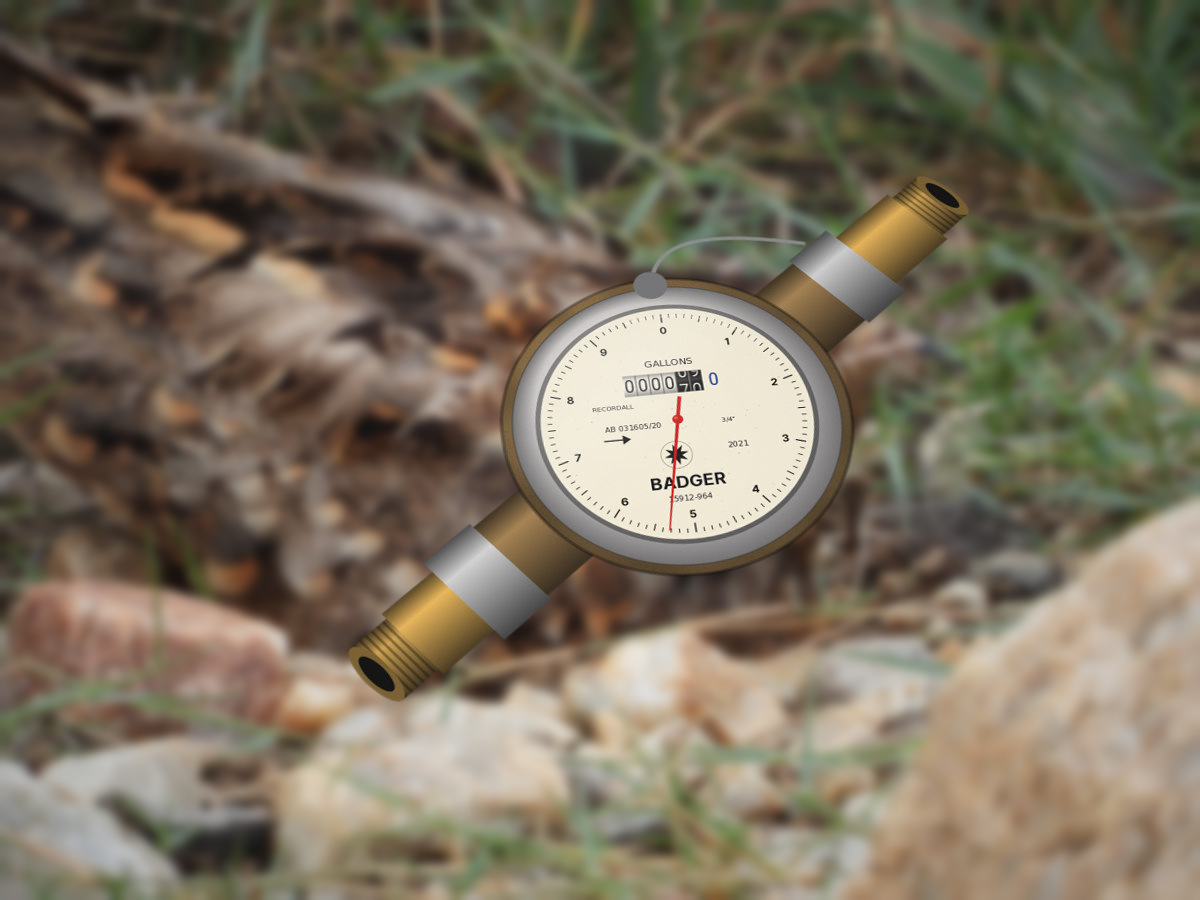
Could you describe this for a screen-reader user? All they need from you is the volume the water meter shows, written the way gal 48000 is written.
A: gal 695.3
